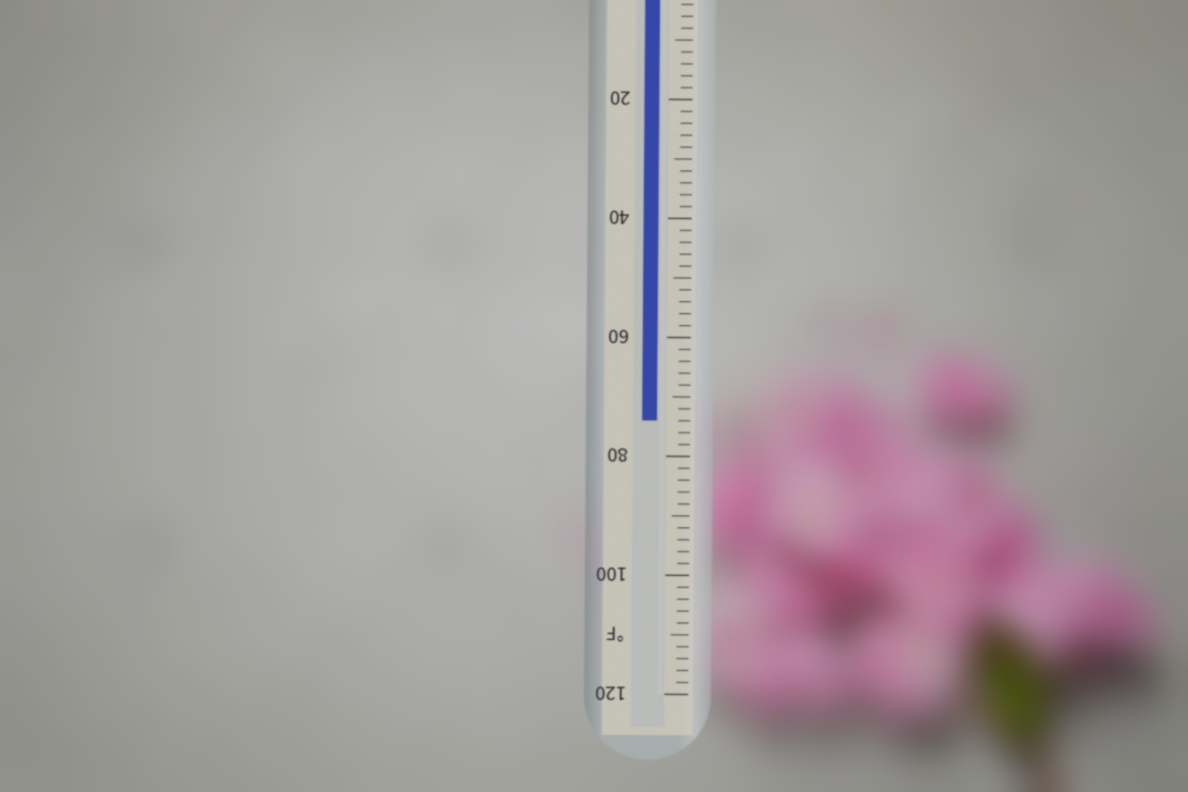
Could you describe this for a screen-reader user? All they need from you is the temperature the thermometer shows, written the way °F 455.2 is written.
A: °F 74
